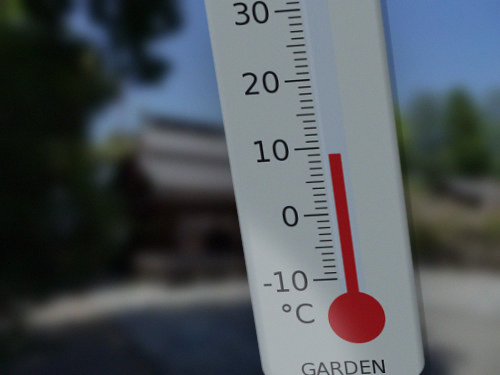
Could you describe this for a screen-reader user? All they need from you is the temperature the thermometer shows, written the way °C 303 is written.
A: °C 9
